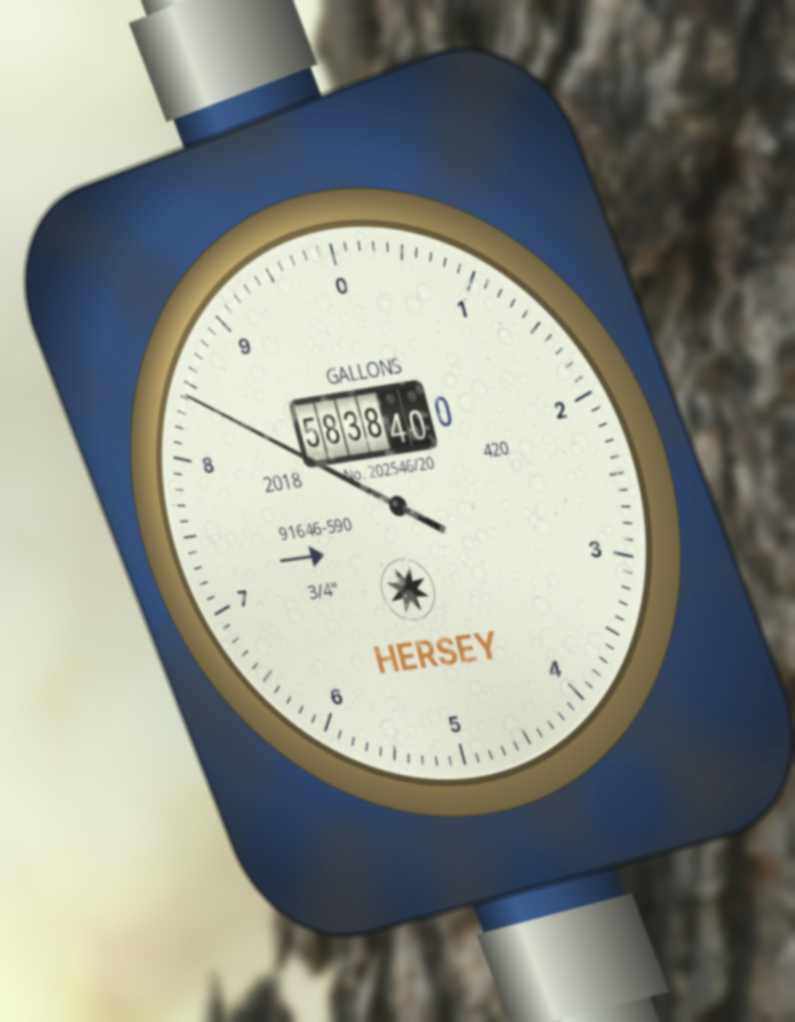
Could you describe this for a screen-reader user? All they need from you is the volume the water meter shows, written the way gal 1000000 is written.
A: gal 5838398.4
